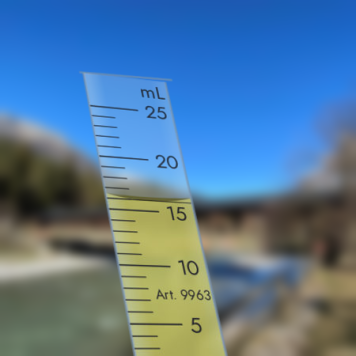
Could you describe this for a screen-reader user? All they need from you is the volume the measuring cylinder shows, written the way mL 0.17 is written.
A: mL 16
